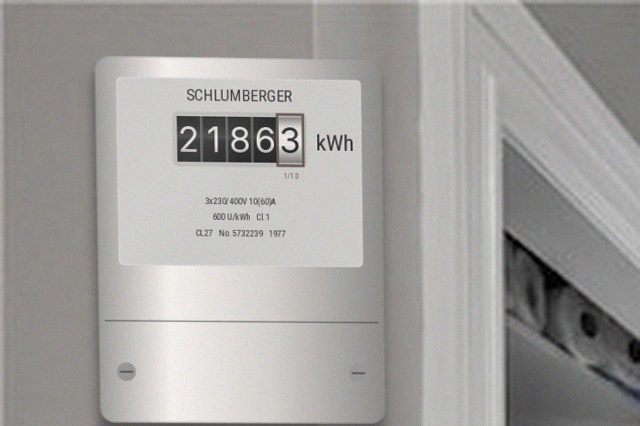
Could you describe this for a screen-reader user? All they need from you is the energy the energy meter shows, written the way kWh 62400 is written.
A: kWh 2186.3
